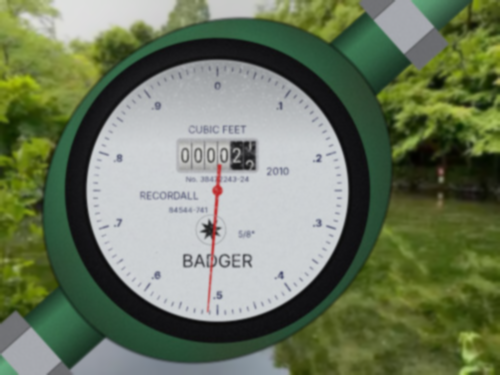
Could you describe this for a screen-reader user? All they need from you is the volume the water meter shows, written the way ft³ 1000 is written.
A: ft³ 21.51
